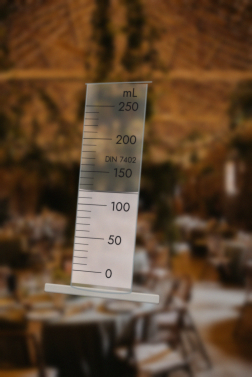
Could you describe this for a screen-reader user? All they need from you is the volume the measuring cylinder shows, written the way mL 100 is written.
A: mL 120
